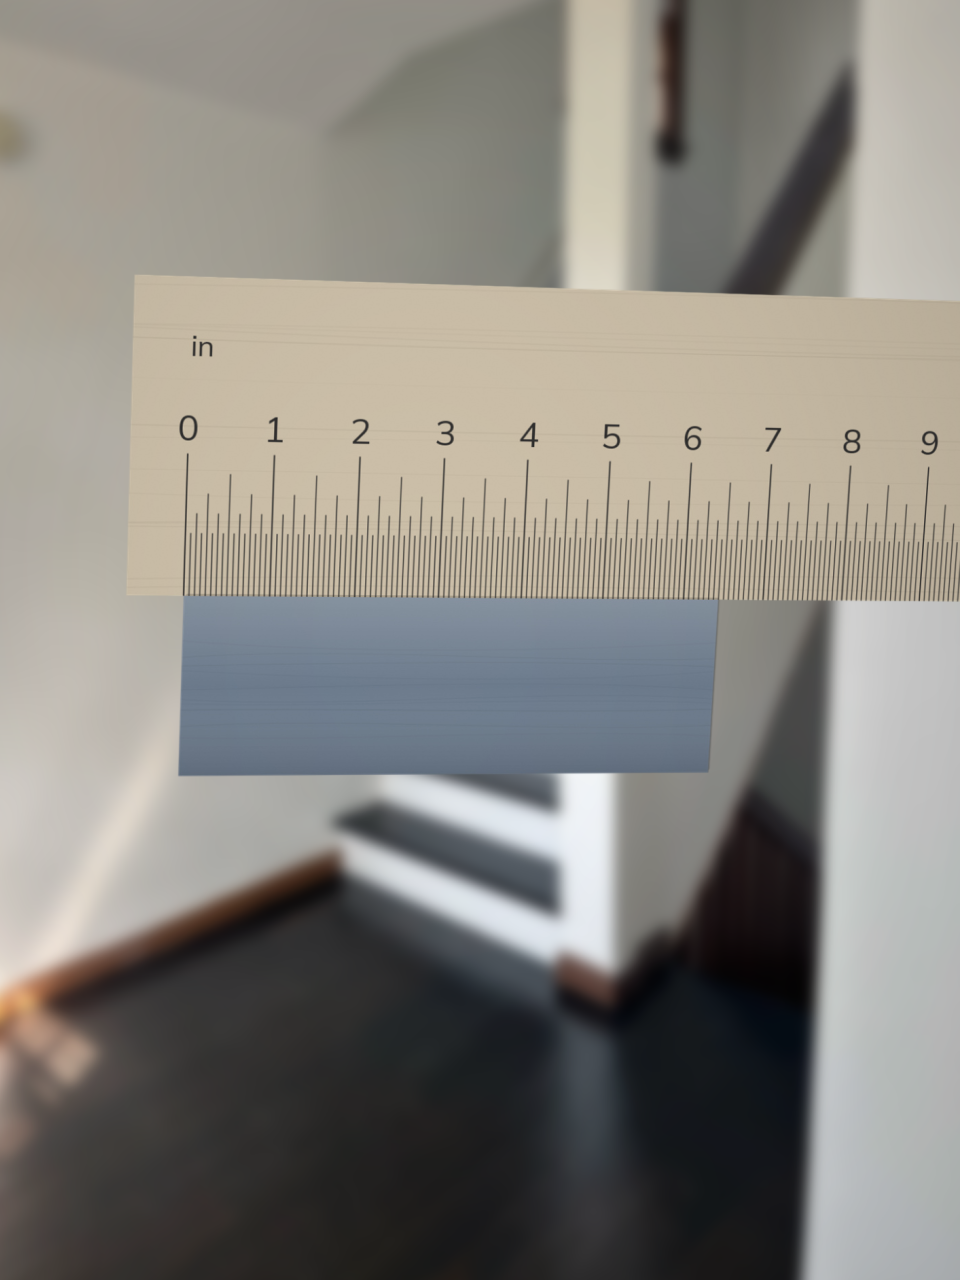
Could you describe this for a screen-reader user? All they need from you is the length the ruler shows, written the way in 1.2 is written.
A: in 6.4375
